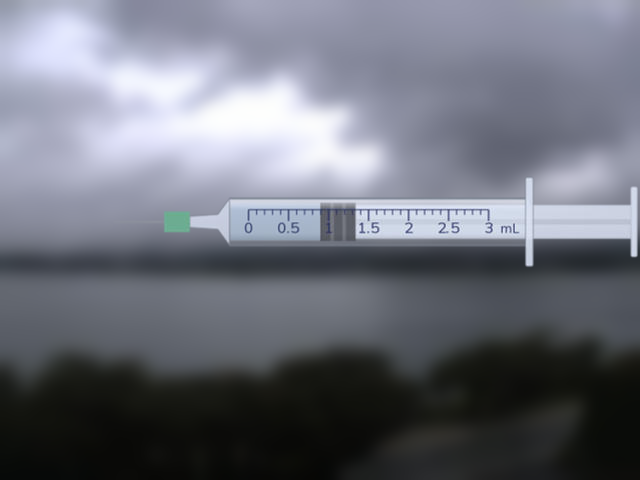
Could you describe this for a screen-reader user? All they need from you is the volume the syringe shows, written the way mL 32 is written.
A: mL 0.9
